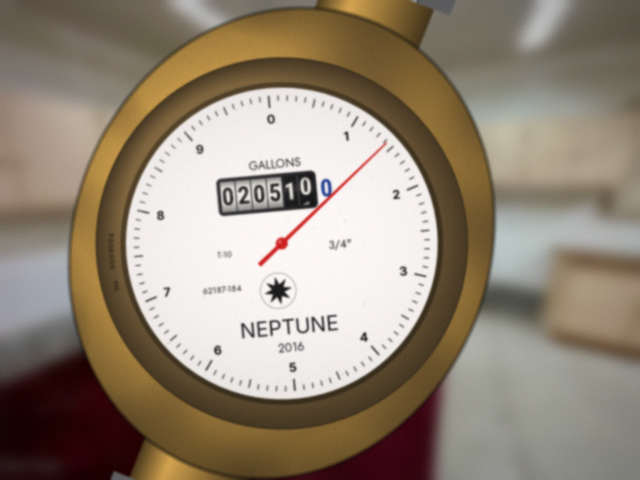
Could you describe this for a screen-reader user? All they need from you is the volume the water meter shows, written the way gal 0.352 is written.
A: gal 205101.4
